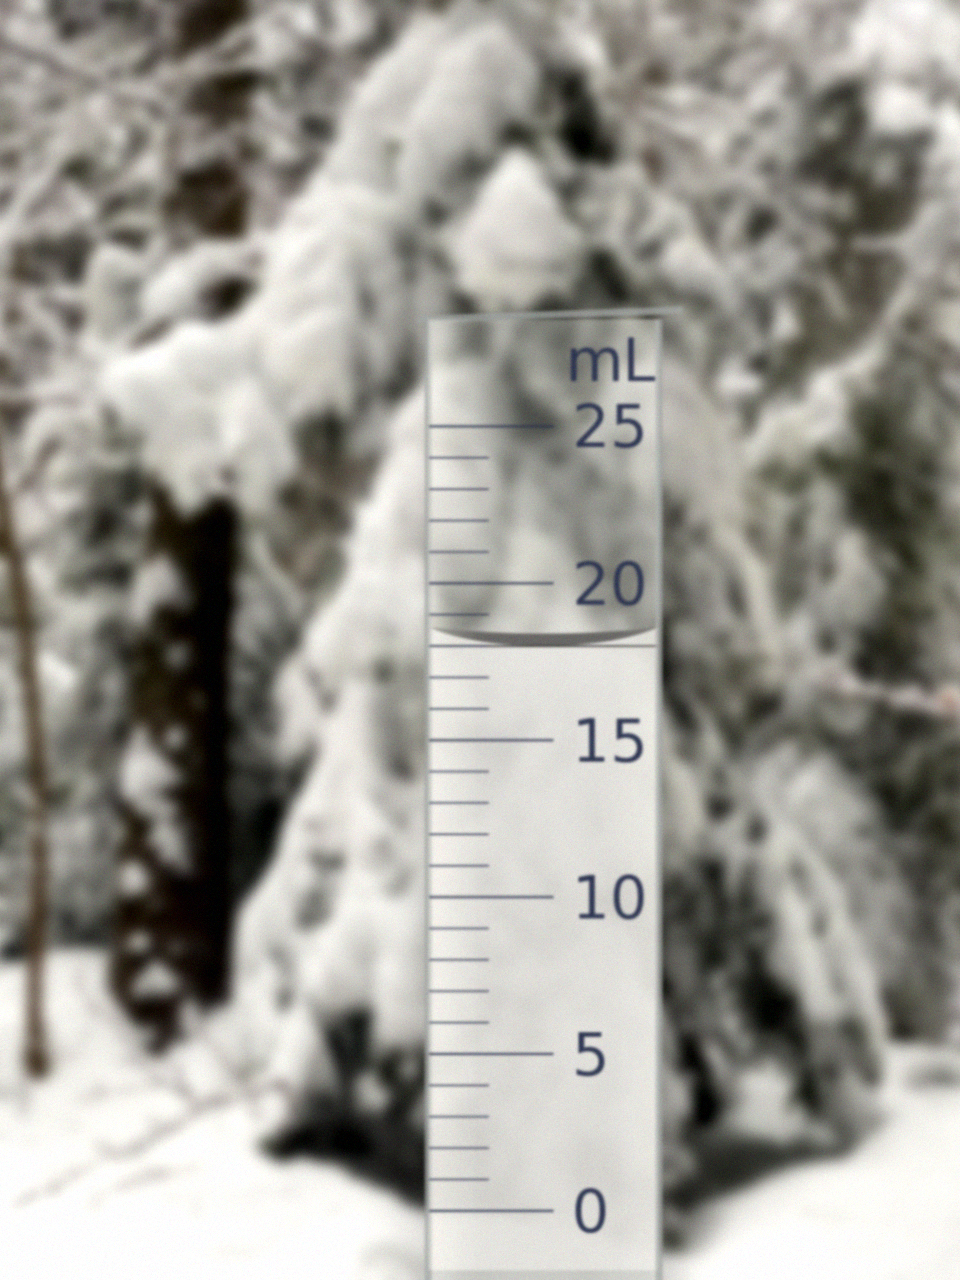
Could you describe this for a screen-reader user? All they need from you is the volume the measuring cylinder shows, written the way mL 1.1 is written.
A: mL 18
